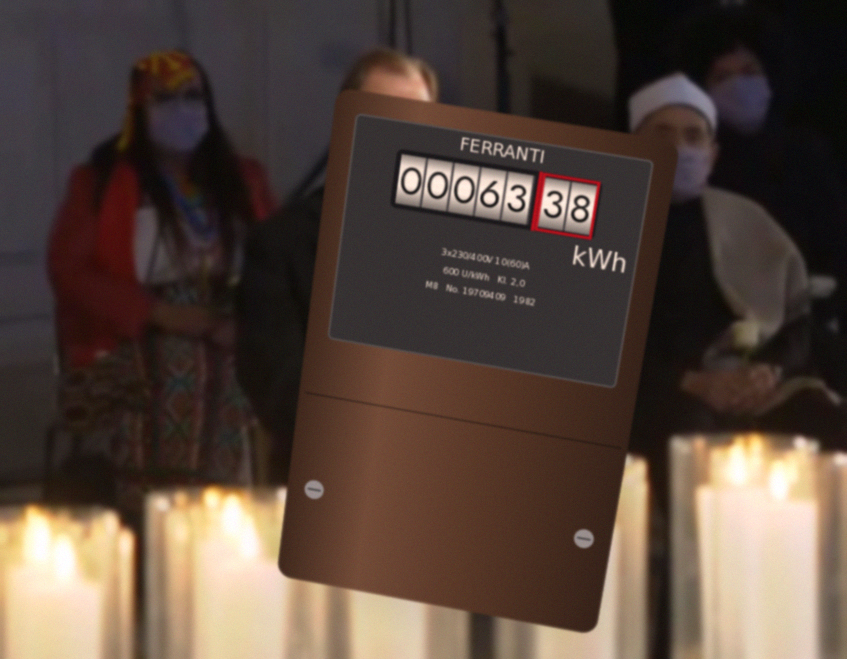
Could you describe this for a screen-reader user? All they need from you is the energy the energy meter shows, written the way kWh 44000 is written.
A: kWh 63.38
